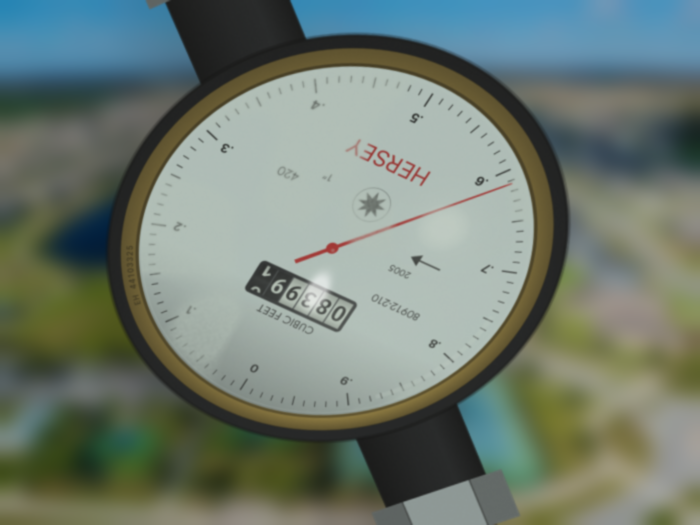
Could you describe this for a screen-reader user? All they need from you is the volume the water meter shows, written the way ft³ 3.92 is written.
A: ft³ 83990.61
